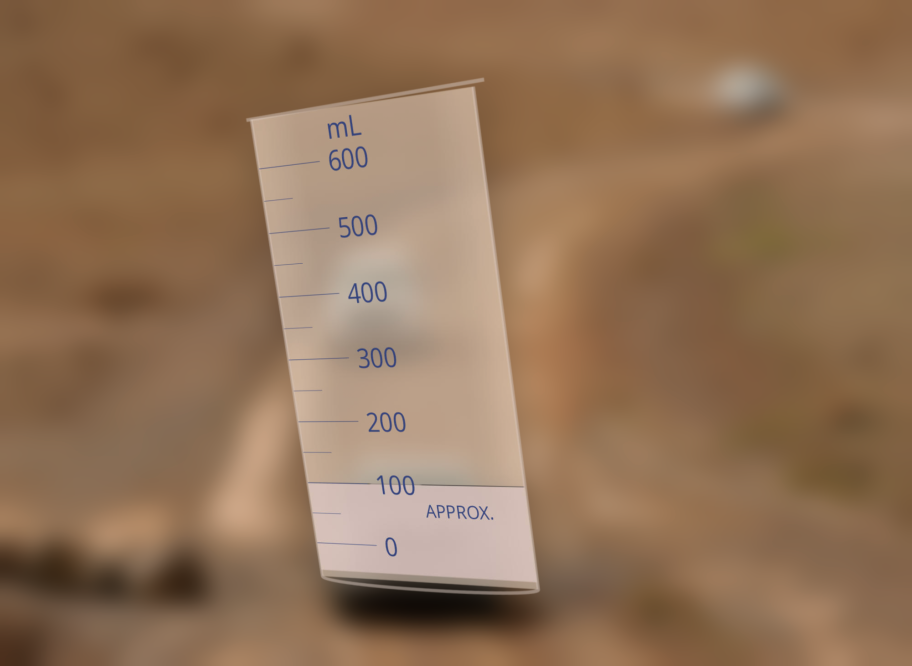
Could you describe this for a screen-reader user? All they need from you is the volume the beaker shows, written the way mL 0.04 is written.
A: mL 100
